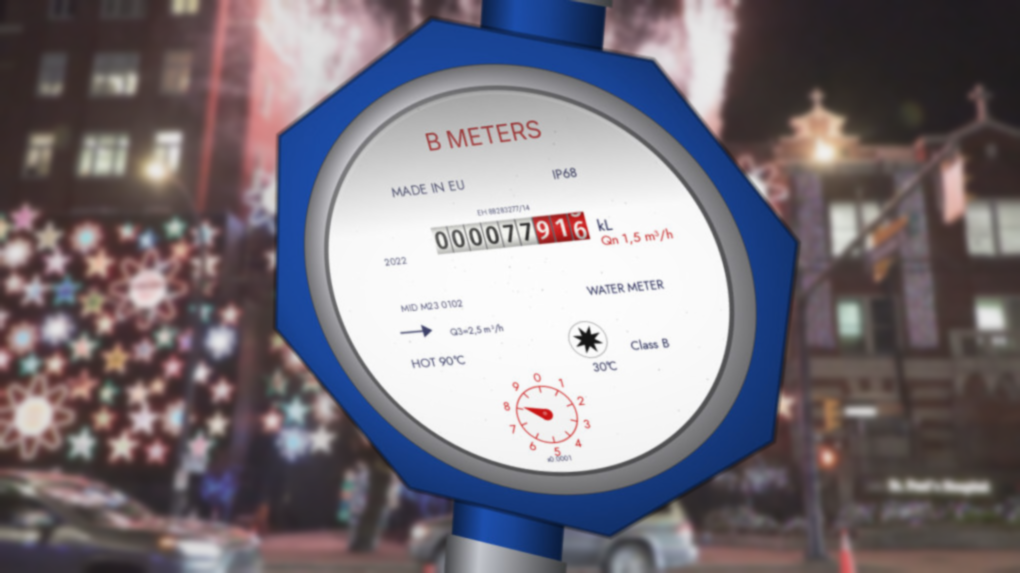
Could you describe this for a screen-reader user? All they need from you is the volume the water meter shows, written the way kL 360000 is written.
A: kL 77.9158
